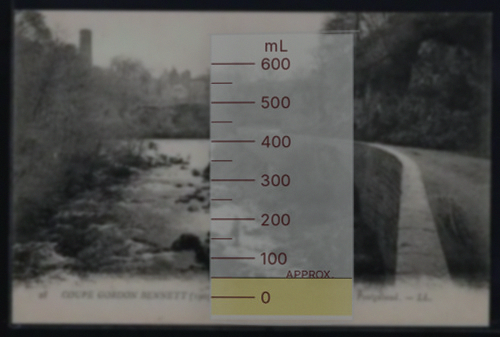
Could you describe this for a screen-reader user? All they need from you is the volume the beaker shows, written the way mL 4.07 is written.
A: mL 50
